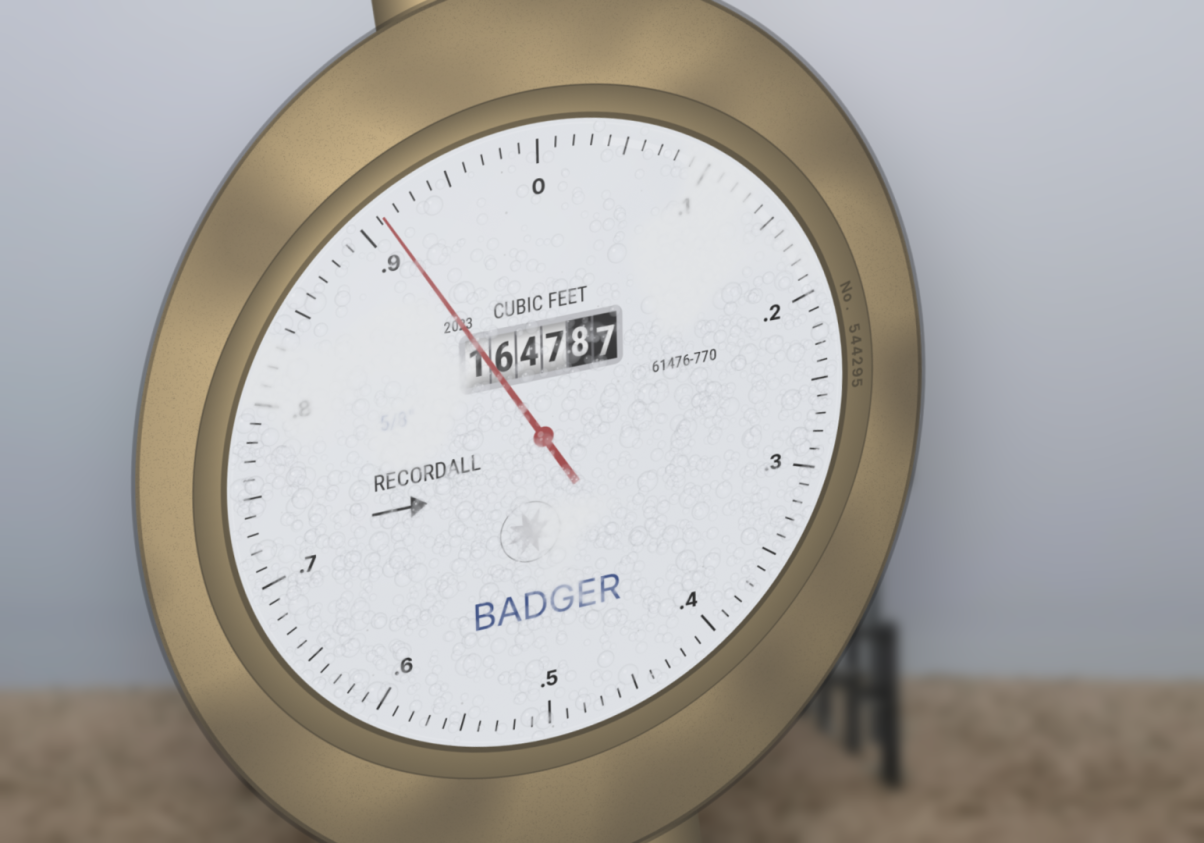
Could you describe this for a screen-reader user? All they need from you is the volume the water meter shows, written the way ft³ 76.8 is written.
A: ft³ 164786.91
